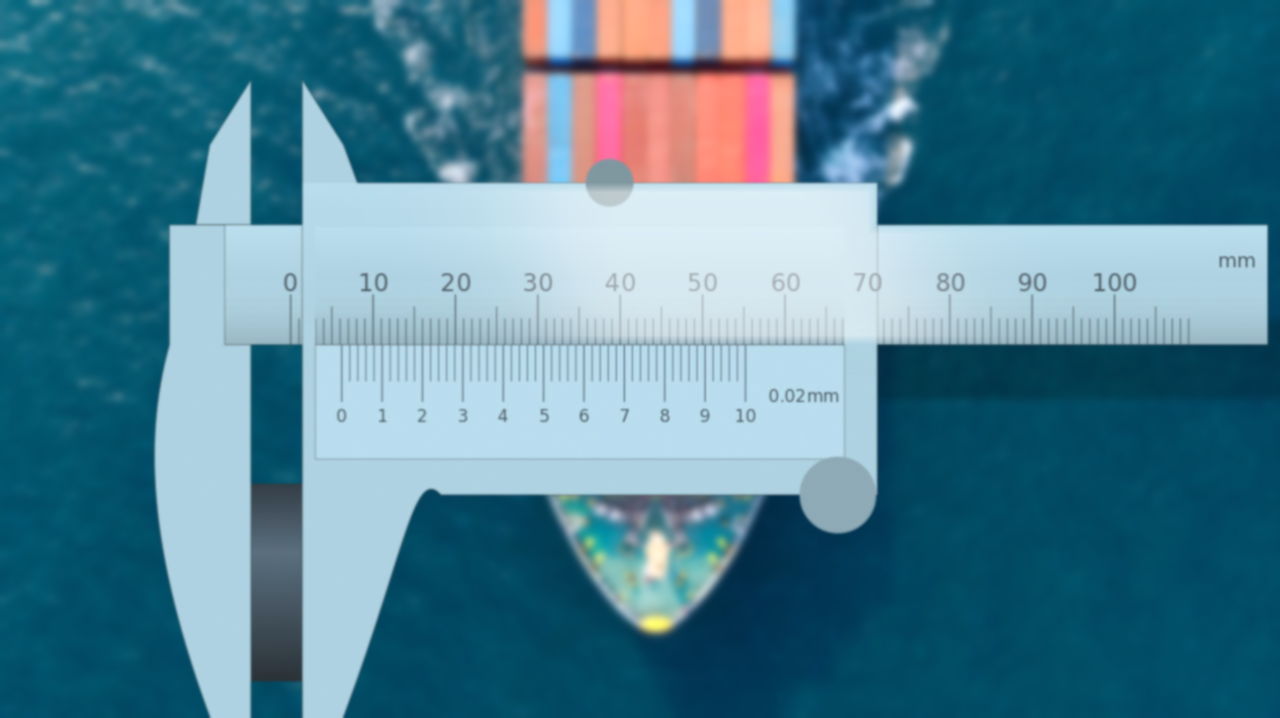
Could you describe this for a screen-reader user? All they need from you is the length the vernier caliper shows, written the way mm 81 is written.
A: mm 6.2
